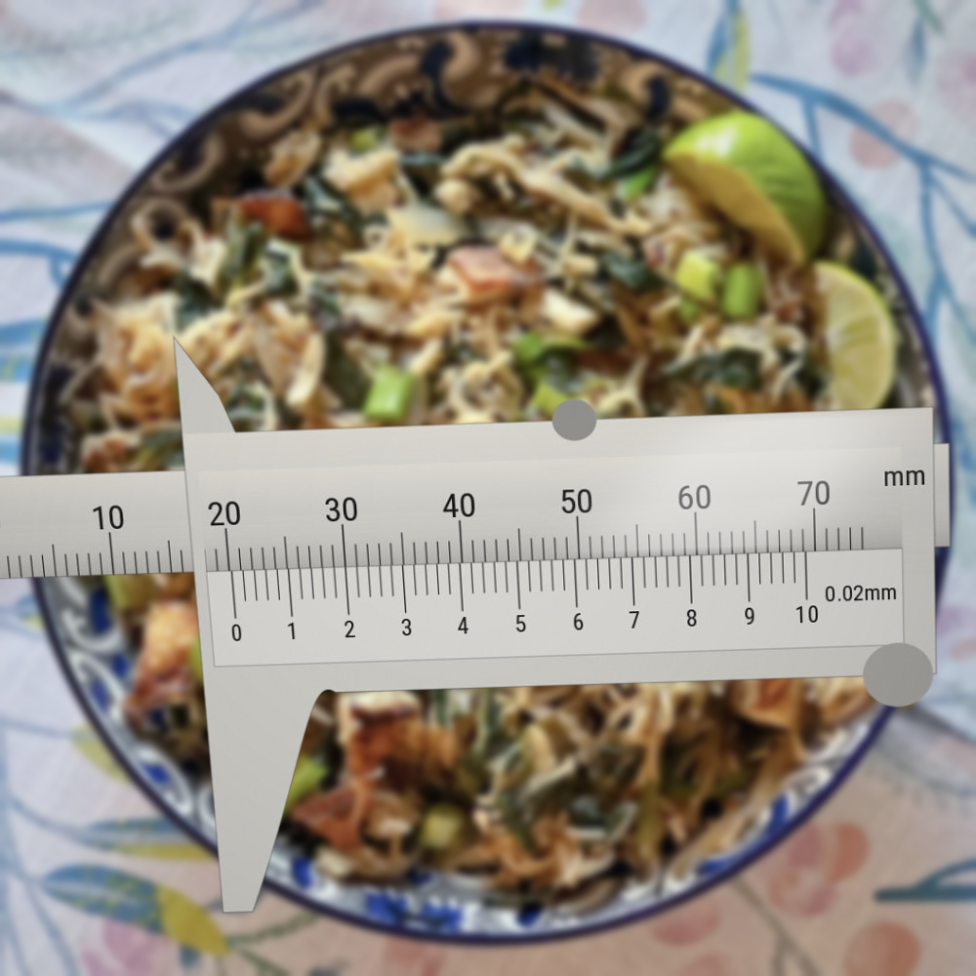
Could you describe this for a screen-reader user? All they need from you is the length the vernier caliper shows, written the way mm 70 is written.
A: mm 20.2
